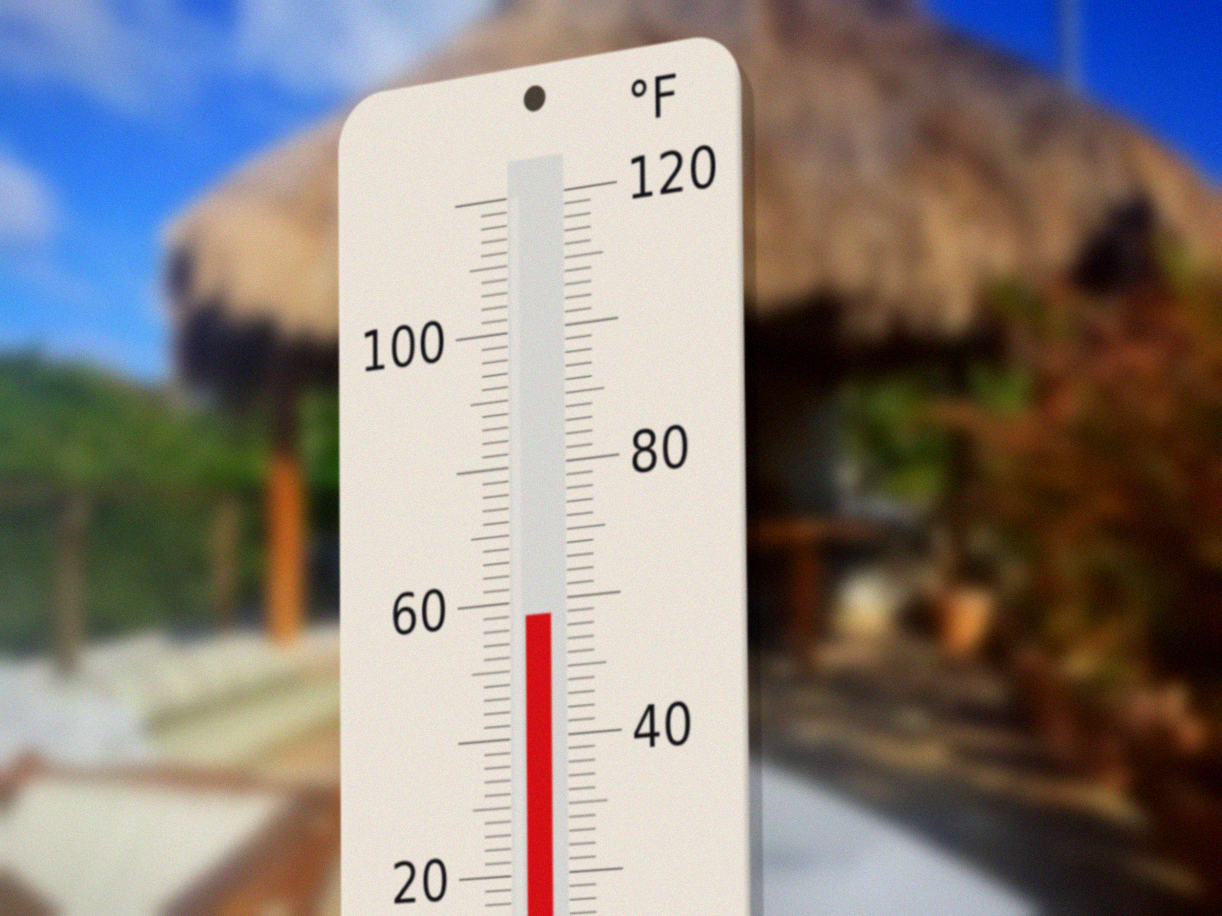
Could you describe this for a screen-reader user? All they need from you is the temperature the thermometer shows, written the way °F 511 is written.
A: °F 58
